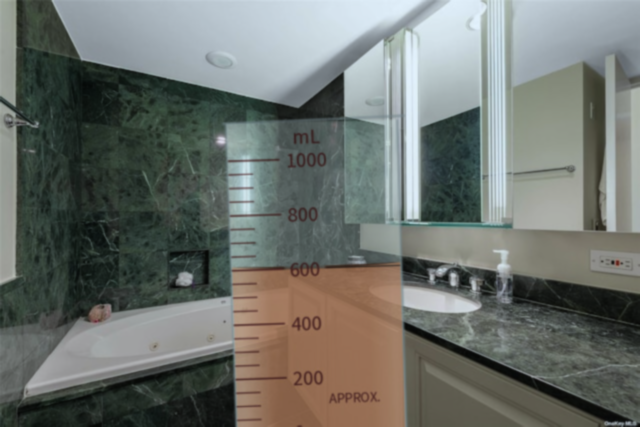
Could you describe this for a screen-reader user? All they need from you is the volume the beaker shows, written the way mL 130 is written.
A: mL 600
